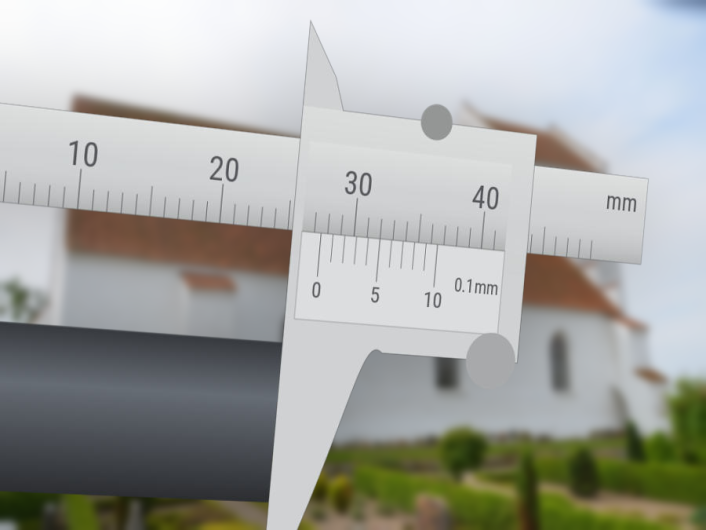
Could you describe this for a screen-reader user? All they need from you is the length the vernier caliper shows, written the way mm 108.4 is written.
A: mm 27.5
